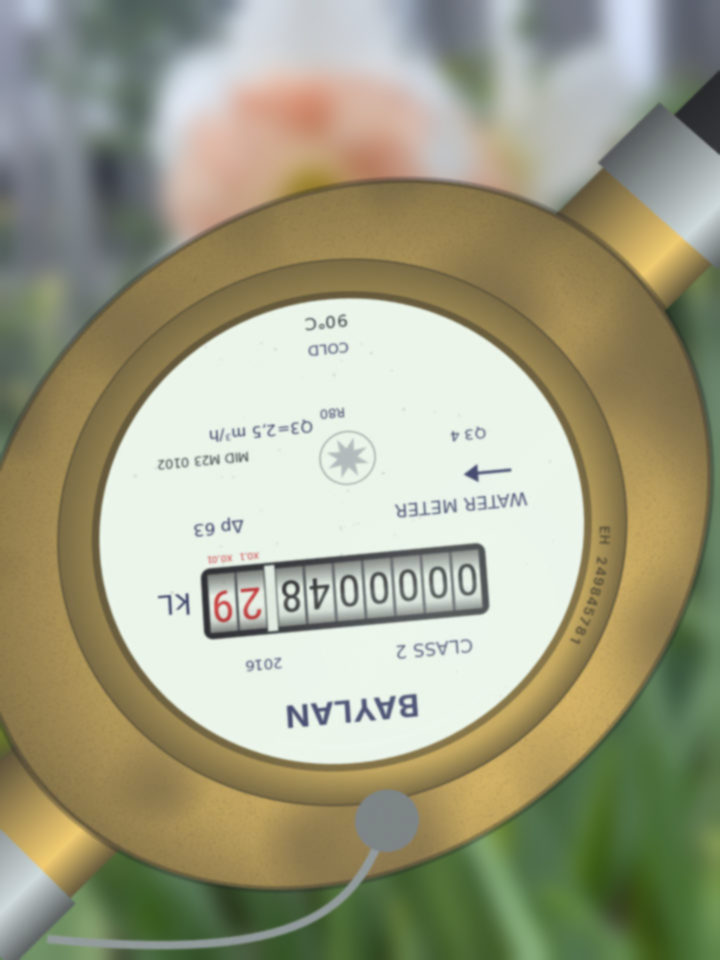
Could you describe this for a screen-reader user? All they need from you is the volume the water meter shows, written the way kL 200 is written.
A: kL 48.29
